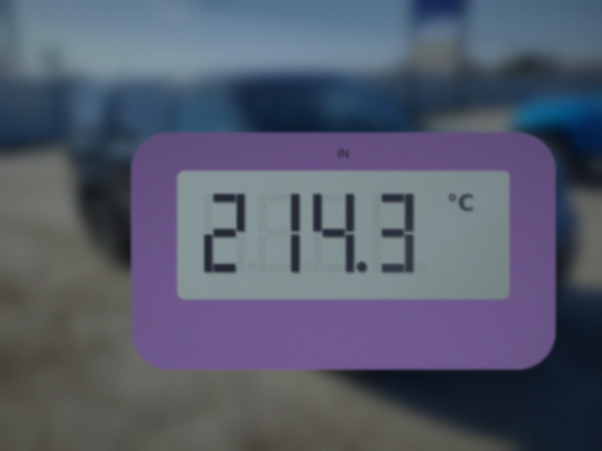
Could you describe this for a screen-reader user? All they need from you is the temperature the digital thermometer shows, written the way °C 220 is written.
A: °C 214.3
